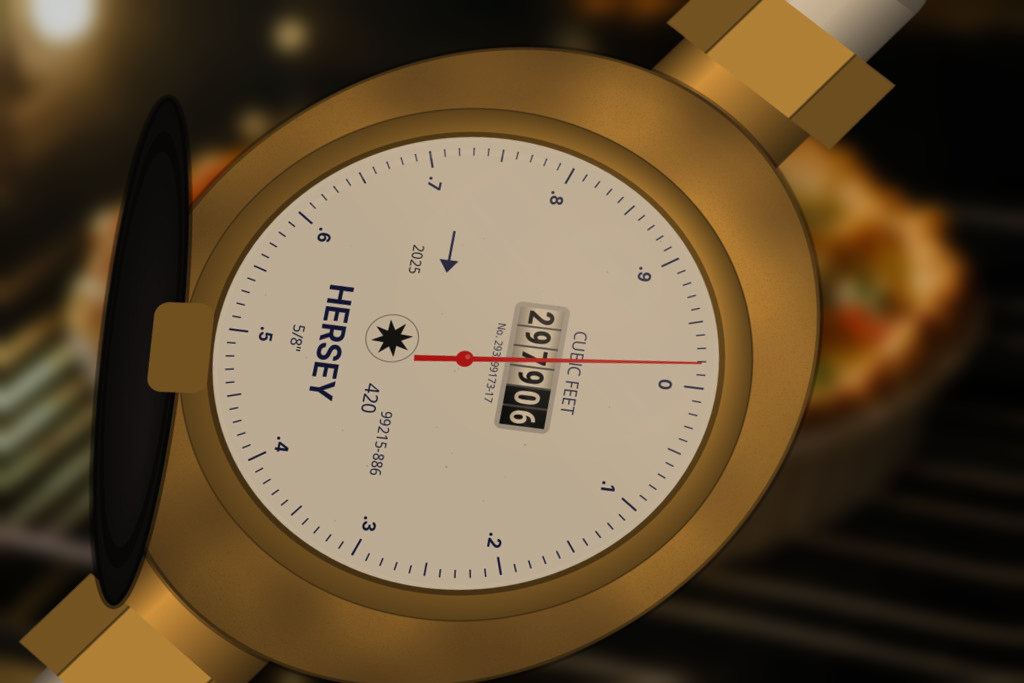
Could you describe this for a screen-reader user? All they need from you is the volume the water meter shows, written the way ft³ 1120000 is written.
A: ft³ 297905.98
